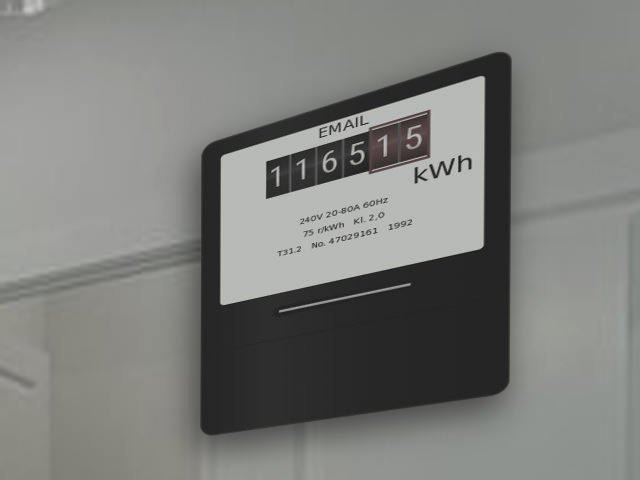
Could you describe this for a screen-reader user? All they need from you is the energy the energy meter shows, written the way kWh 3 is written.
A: kWh 1165.15
